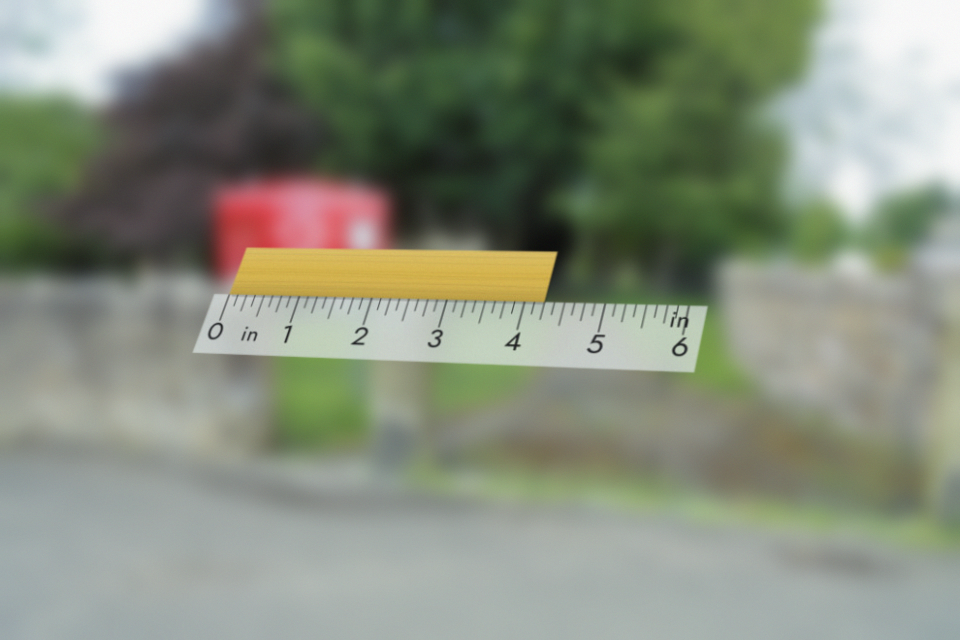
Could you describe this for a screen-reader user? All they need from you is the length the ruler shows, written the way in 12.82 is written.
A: in 4.25
